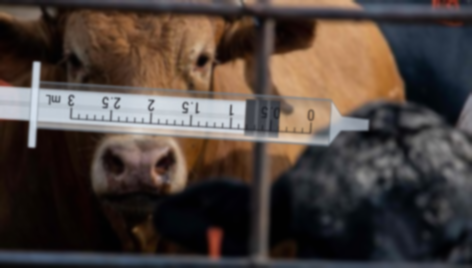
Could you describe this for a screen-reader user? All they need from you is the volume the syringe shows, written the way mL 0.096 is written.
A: mL 0.4
